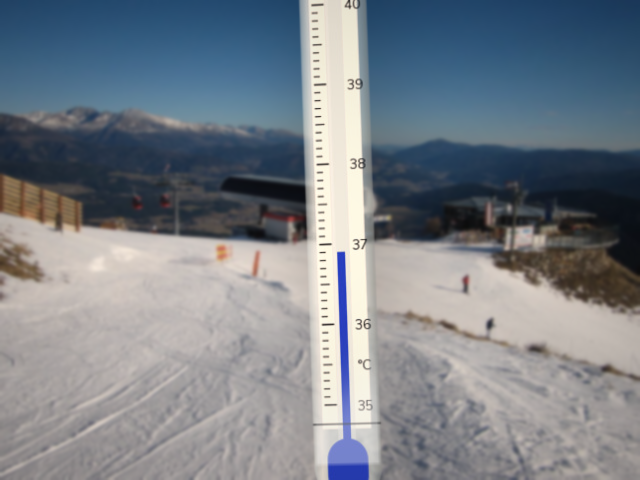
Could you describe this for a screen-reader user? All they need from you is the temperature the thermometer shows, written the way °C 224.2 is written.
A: °C 36.9
